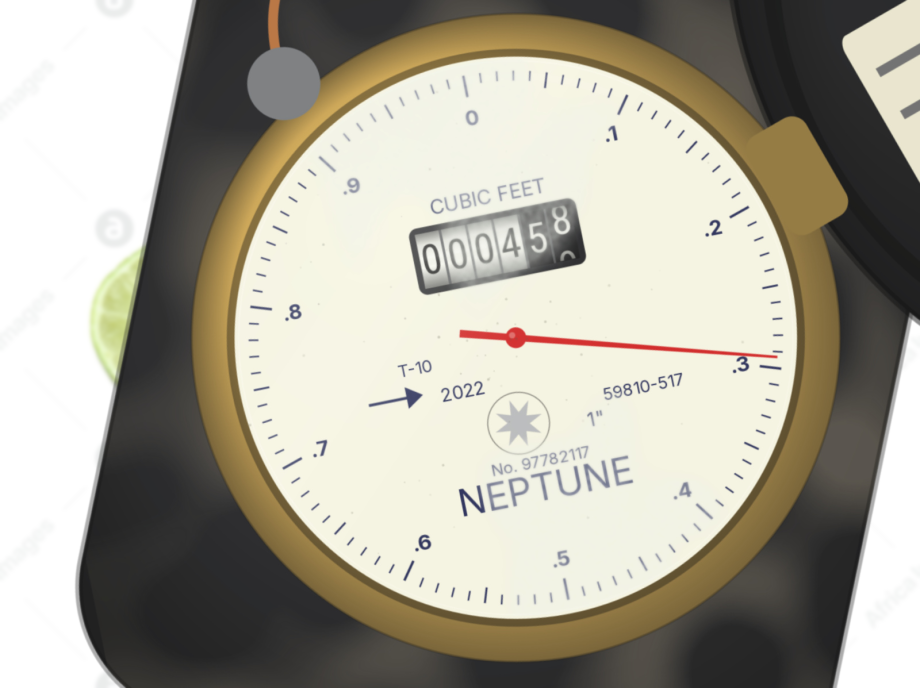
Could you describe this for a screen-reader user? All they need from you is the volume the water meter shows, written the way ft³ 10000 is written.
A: ft³ 458.29
